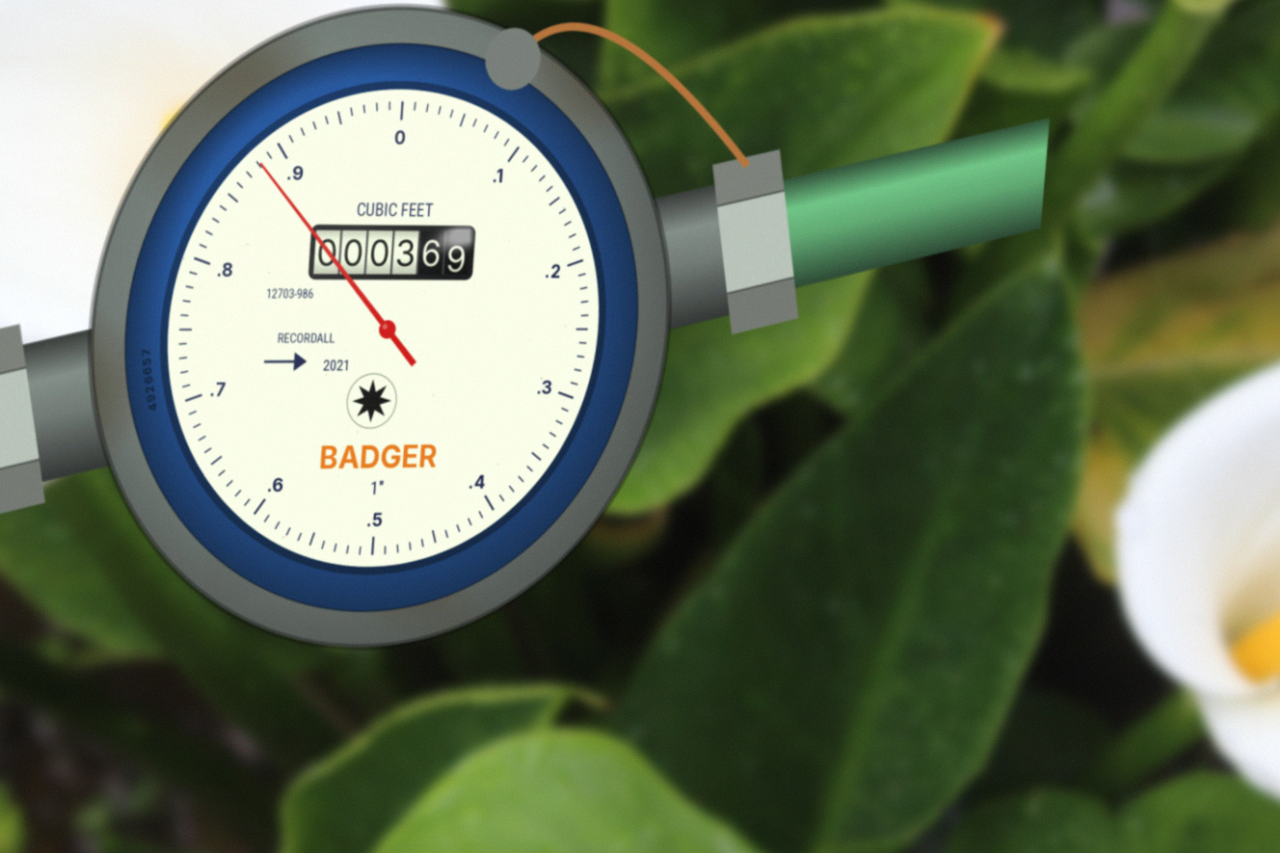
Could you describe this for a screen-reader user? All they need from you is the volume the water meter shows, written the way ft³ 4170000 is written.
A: ft³ 368.88
